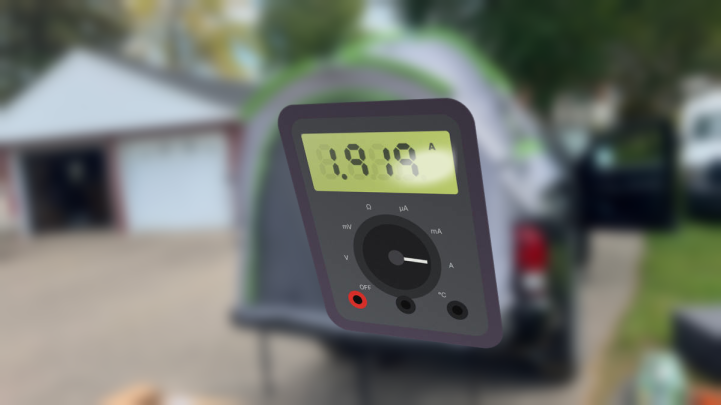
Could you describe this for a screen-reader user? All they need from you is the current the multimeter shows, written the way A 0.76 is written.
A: A 1.919
